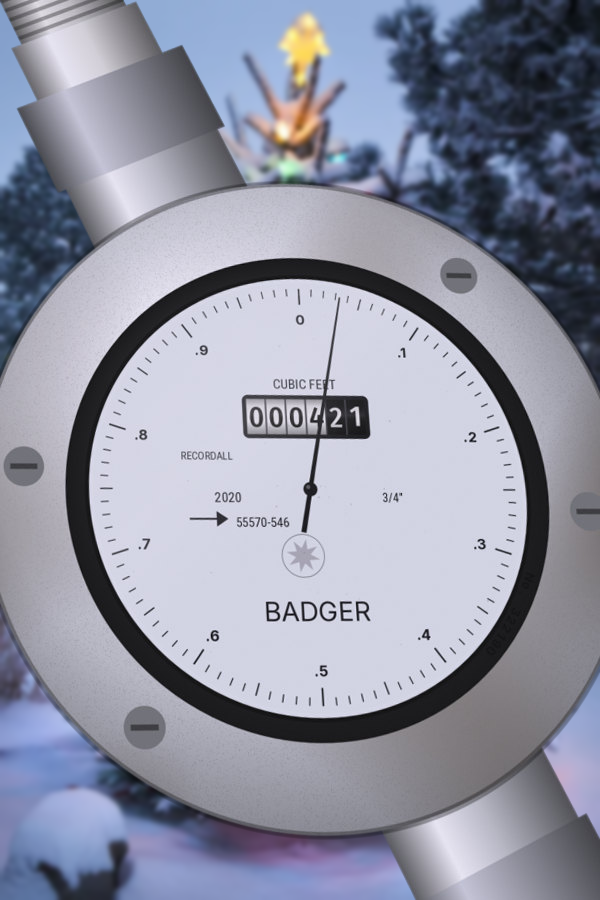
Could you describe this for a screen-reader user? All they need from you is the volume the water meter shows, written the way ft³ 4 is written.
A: ft³ 421.03
